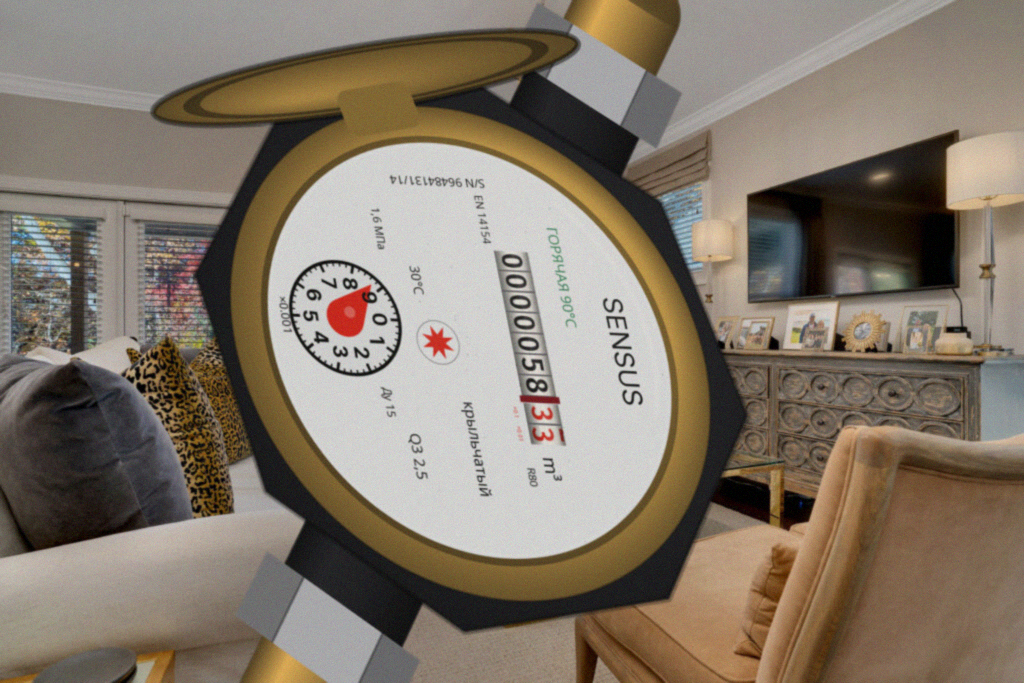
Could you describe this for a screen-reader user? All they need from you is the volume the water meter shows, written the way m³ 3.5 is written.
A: m³ 58.328
